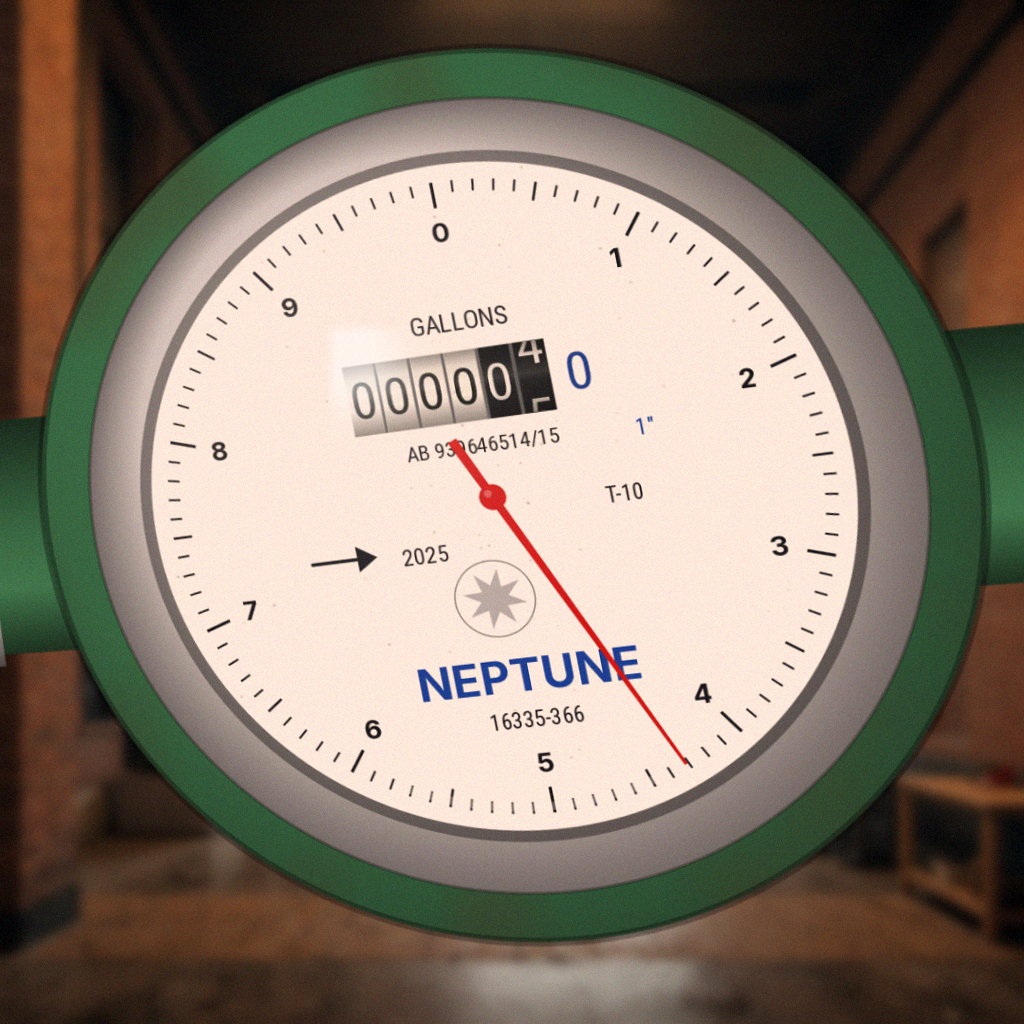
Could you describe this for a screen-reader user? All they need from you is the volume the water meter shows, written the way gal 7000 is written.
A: gal 44.3
